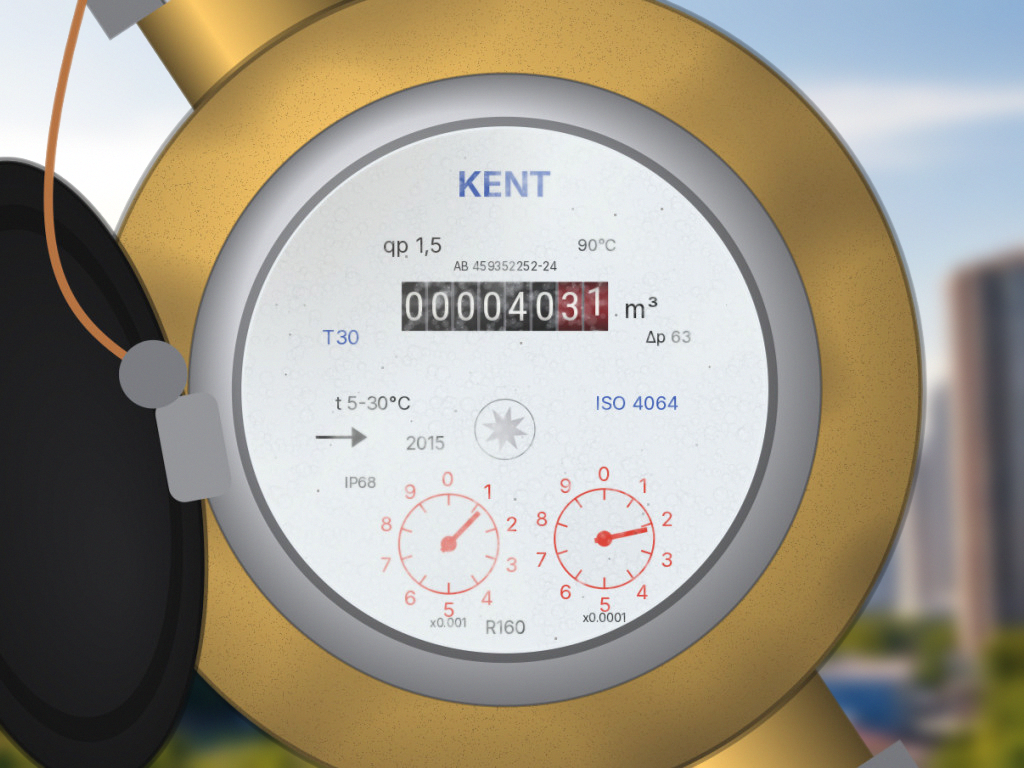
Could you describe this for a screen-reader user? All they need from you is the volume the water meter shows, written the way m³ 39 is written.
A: m³ 40.3112
